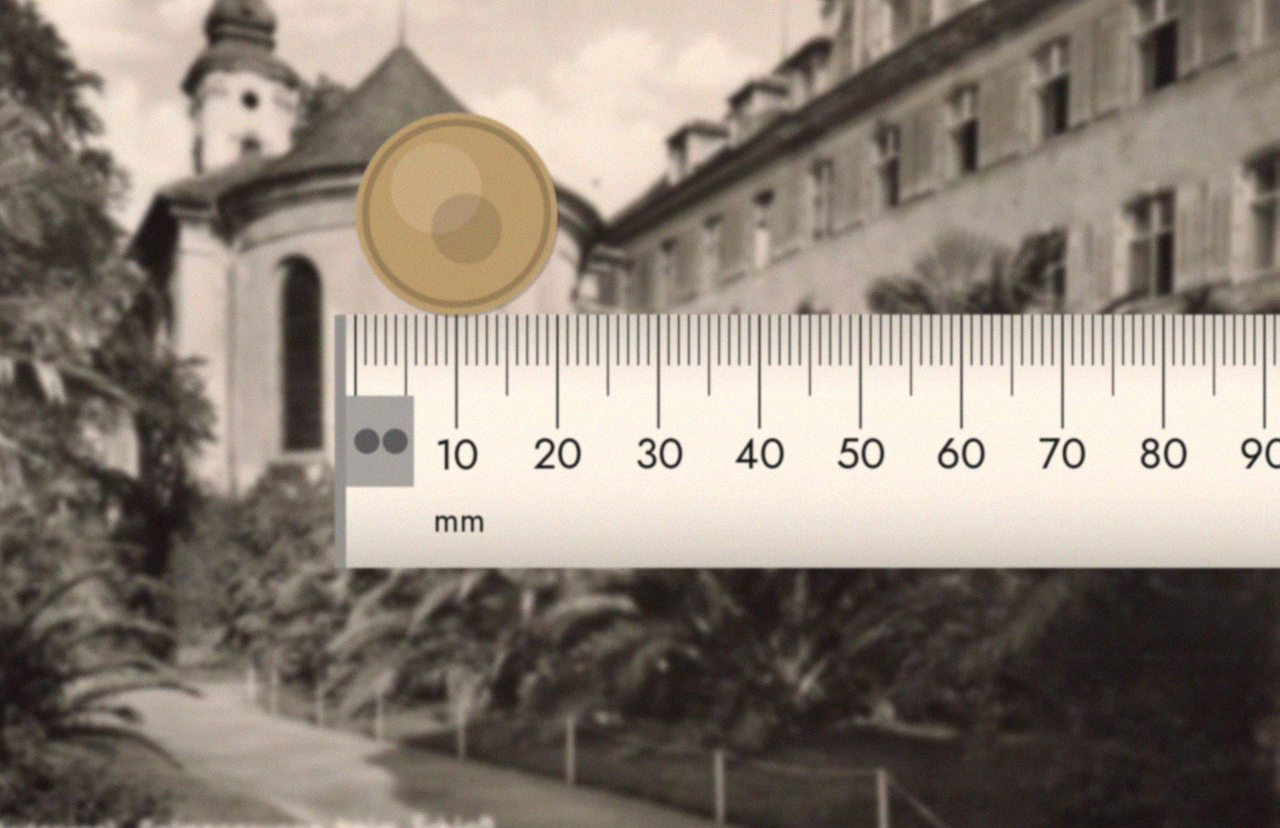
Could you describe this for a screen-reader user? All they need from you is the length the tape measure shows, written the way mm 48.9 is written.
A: mm 20
